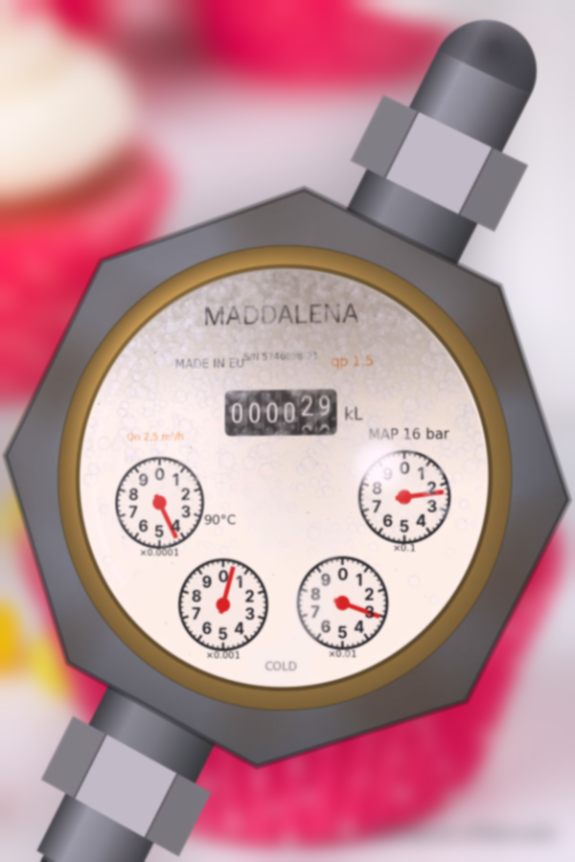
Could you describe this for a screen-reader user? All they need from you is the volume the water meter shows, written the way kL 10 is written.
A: kL 29.2304
